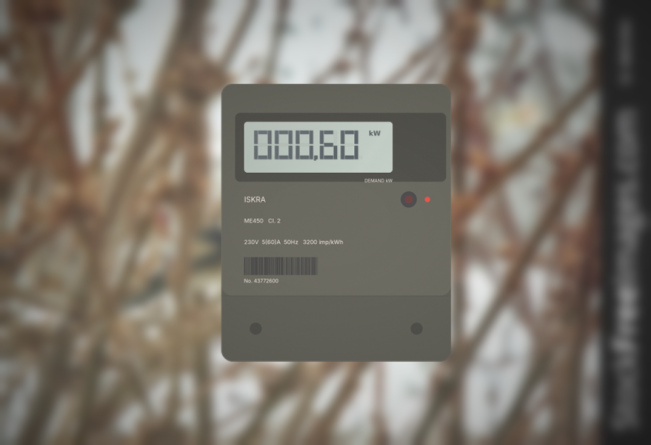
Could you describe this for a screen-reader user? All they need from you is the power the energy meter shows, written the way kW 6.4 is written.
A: kW 0.60
